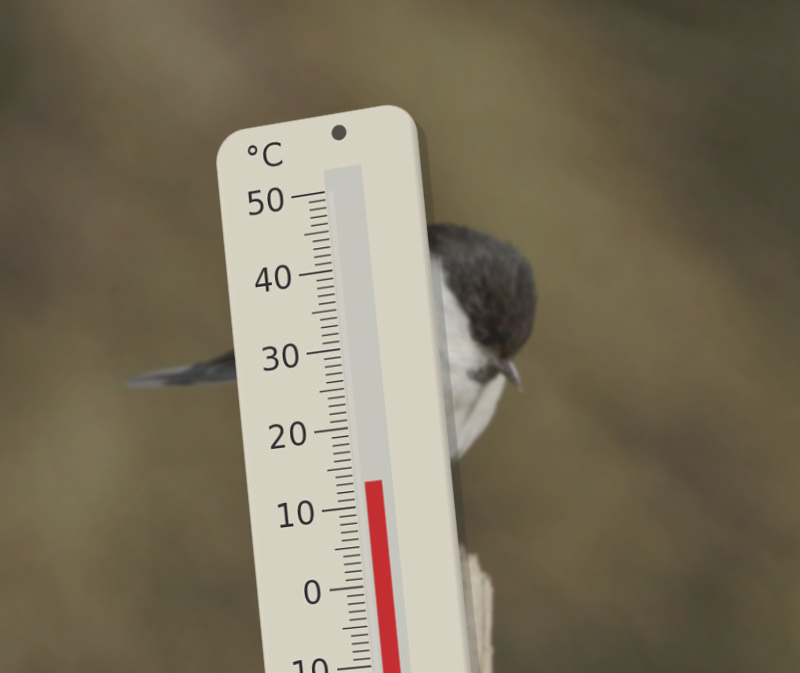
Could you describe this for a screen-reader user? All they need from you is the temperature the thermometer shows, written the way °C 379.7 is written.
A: °C 13
